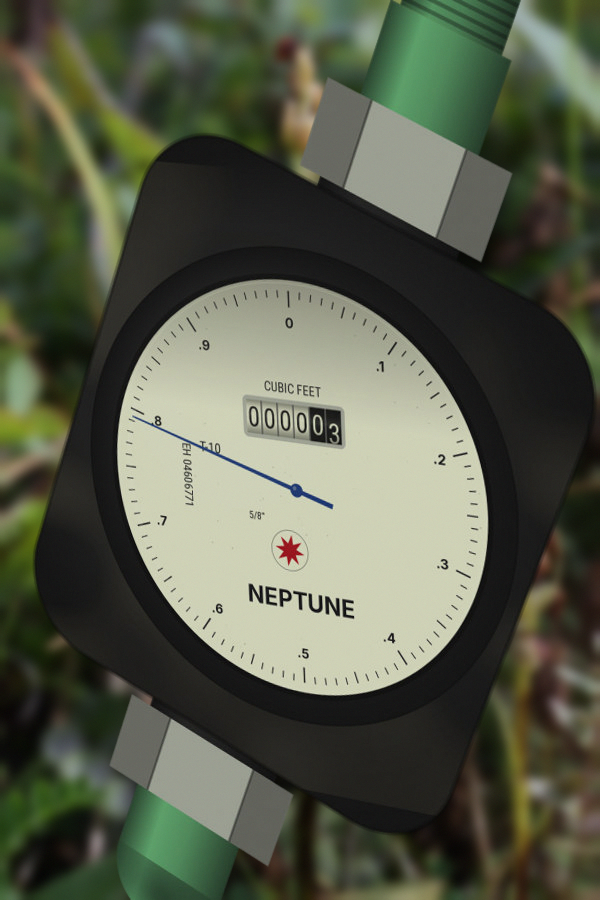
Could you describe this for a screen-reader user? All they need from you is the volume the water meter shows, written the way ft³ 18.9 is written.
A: ft³ 2.79
